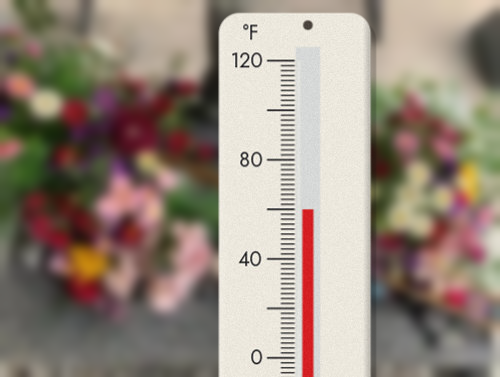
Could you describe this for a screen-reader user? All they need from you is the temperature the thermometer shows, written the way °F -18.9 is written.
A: °F 60
